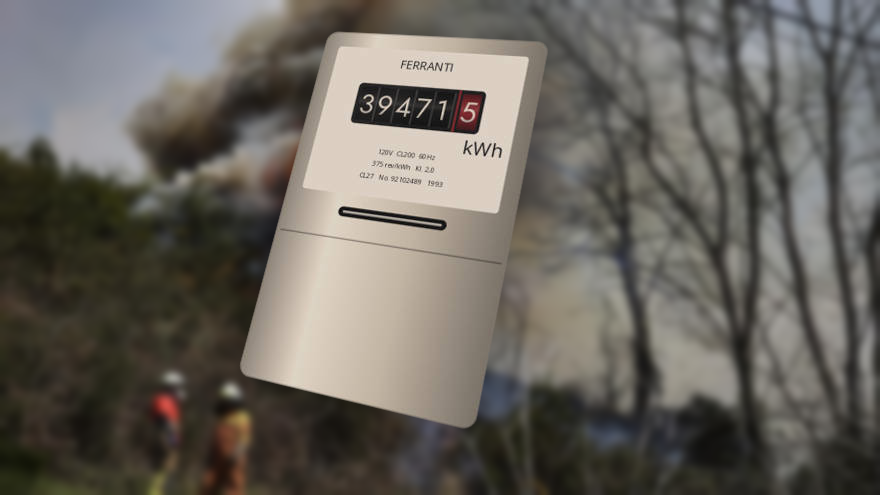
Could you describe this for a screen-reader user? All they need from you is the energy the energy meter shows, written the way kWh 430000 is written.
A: kWh 39471.5
